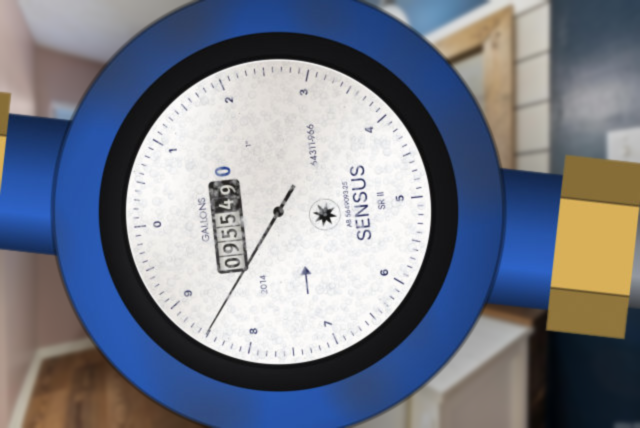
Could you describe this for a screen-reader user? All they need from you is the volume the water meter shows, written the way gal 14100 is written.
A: gal 955488.5
